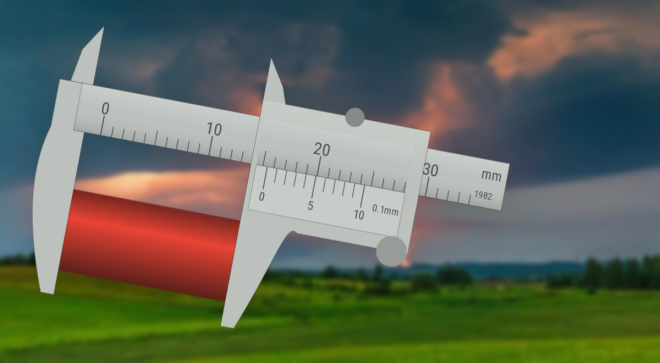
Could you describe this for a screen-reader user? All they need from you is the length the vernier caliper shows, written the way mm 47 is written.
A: mm 15.4
